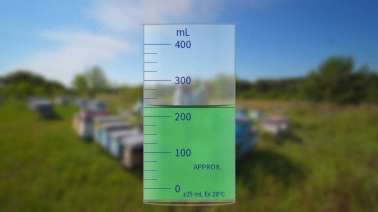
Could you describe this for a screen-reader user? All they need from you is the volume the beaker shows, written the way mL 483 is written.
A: mL 225
